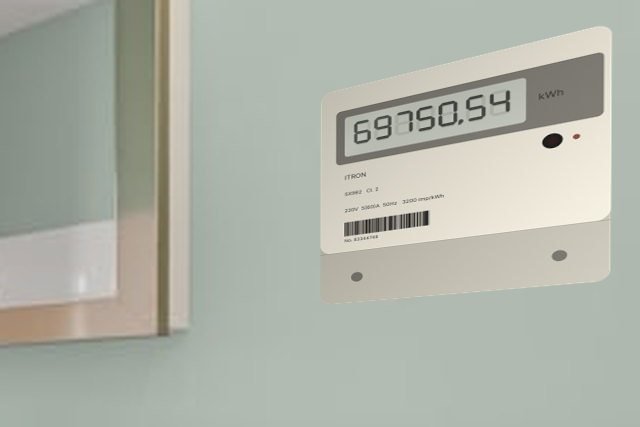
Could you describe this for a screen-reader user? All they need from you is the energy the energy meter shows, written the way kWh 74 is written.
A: kWh 69750.54
